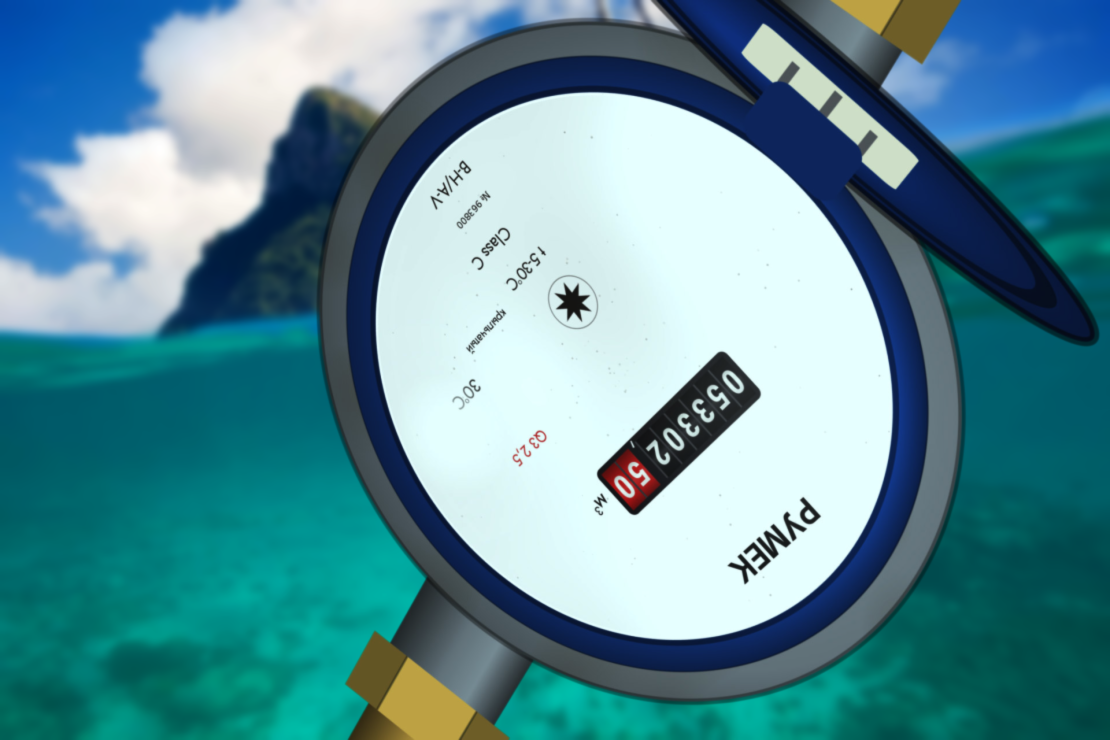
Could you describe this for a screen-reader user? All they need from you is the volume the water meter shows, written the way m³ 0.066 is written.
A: m³ 53302.50
